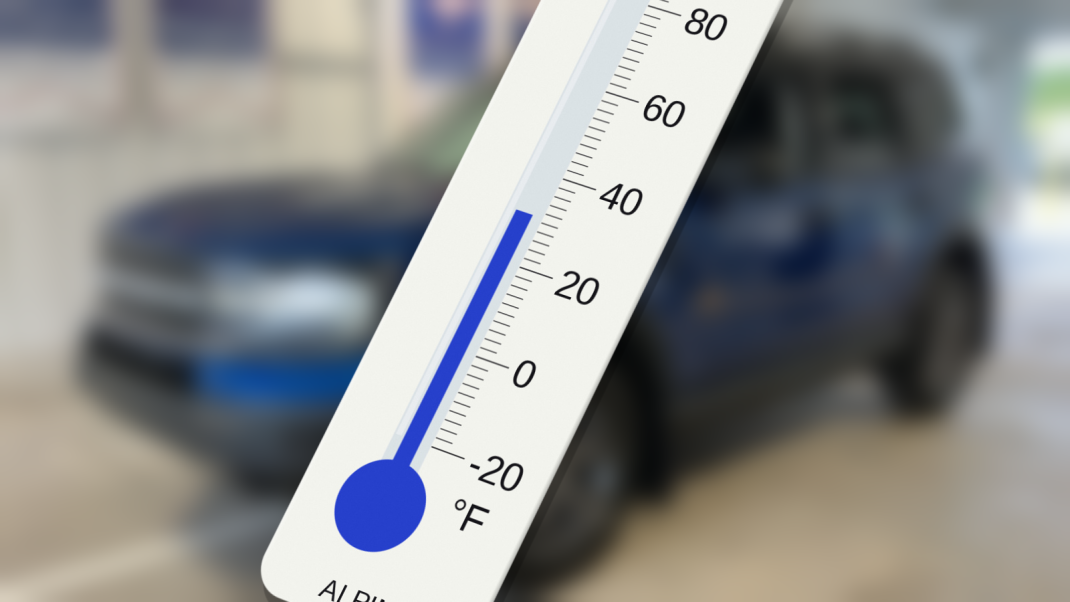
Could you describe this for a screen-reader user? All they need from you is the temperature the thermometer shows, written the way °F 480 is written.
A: °F 31
